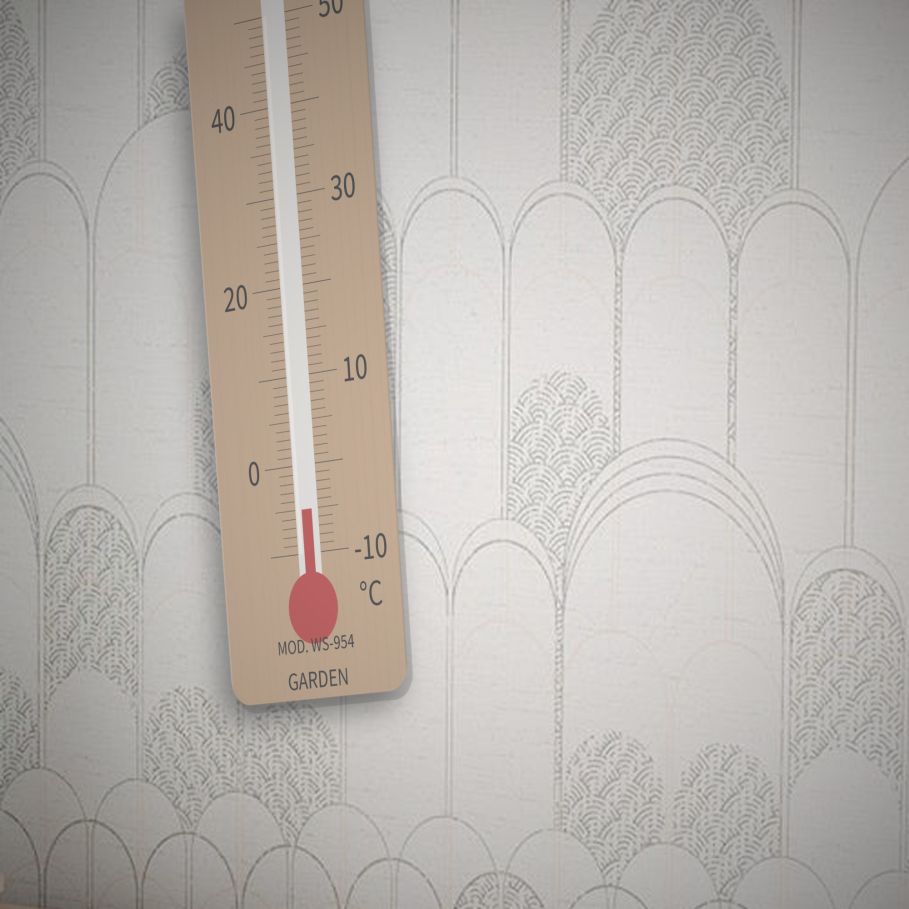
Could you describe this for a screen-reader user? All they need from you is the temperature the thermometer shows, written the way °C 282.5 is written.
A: °C -5
